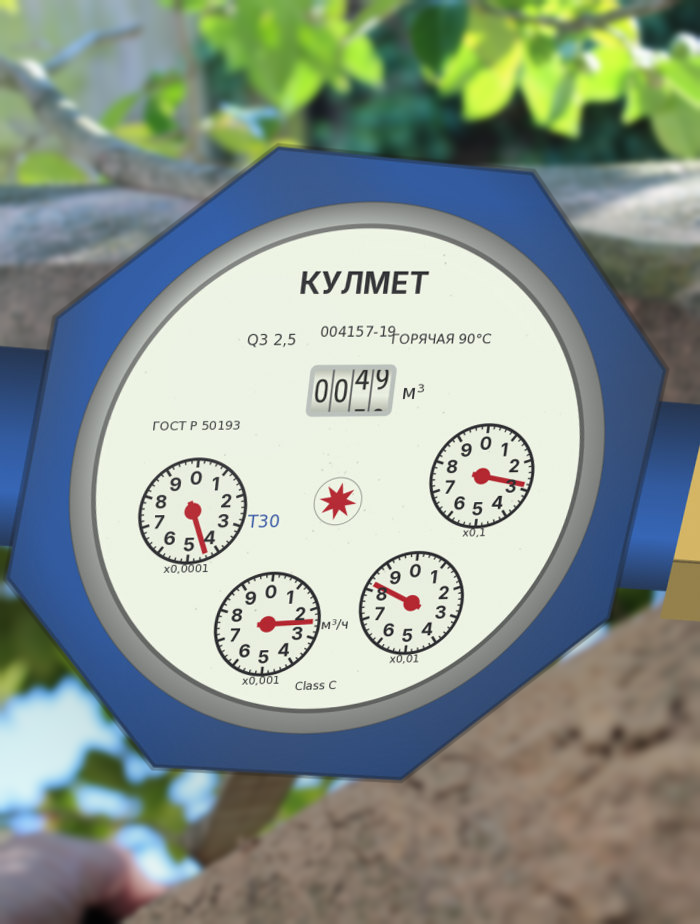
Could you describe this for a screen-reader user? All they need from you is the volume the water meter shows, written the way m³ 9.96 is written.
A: m³ 49.2824
